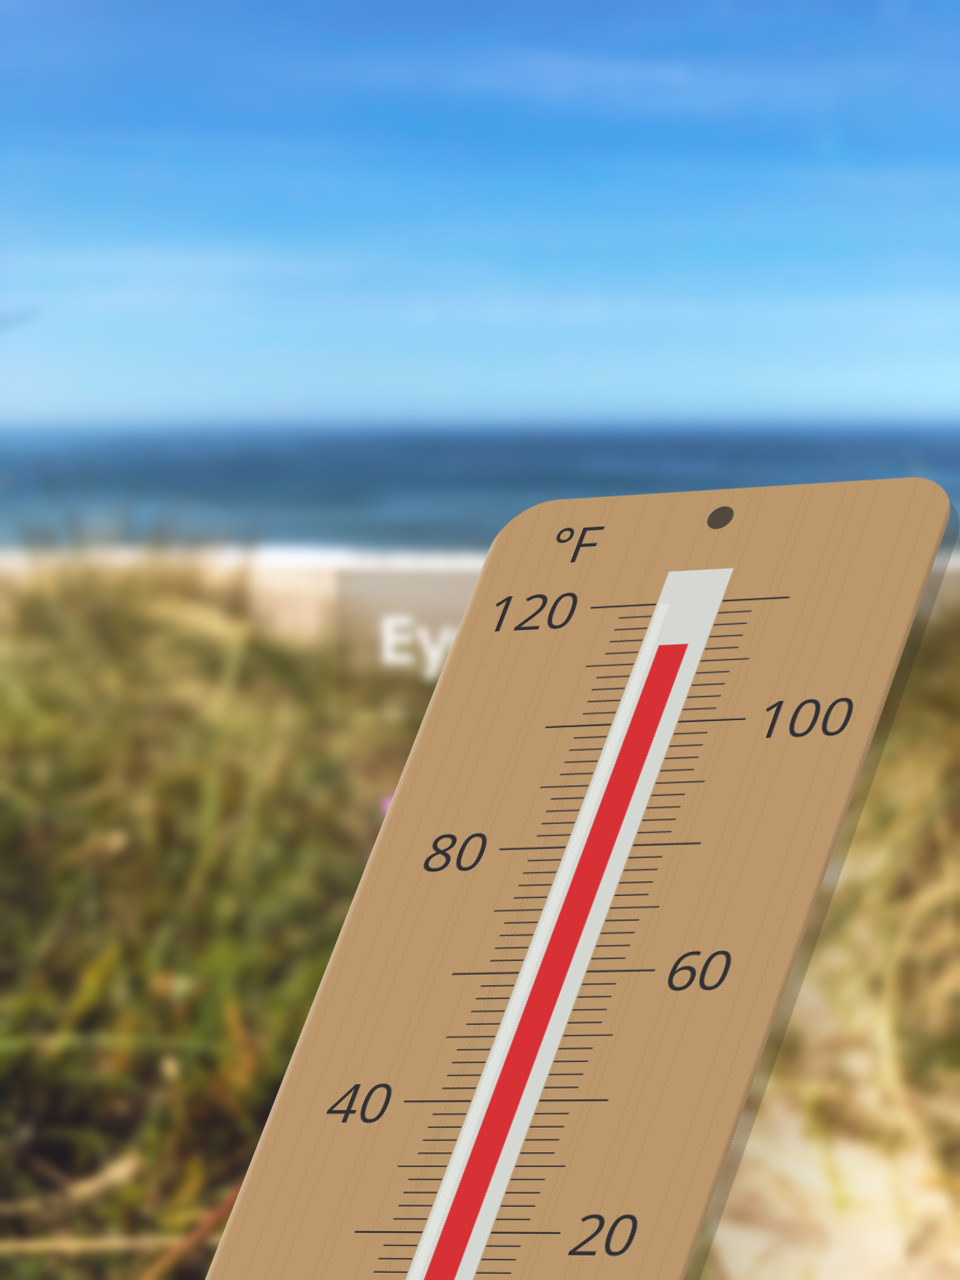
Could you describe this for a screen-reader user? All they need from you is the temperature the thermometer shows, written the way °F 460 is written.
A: °F 113
